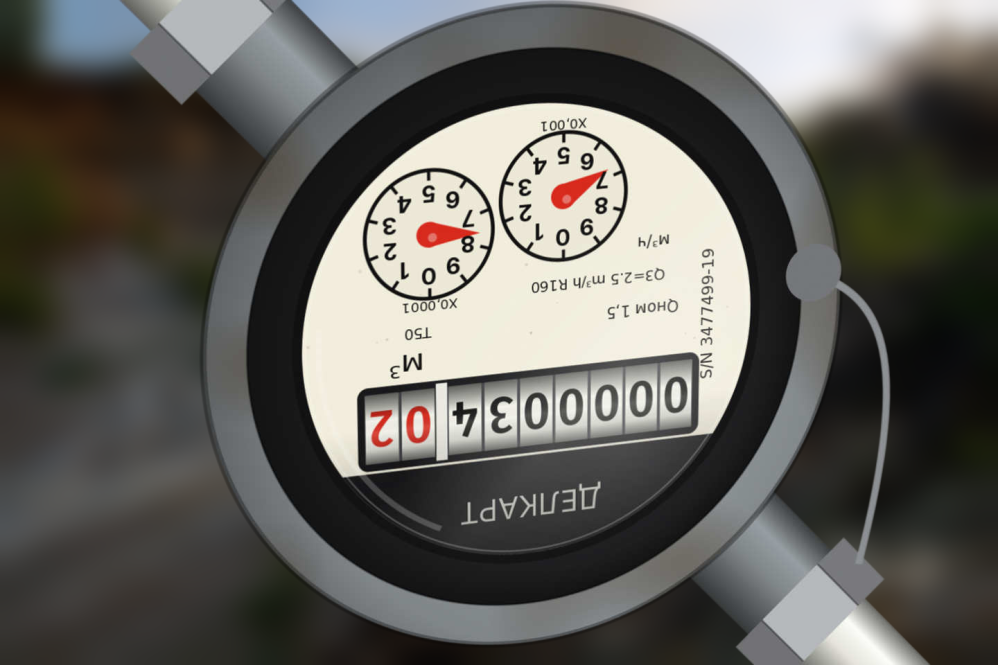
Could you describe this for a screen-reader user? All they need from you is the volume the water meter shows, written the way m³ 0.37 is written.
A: m³ 34.0267
